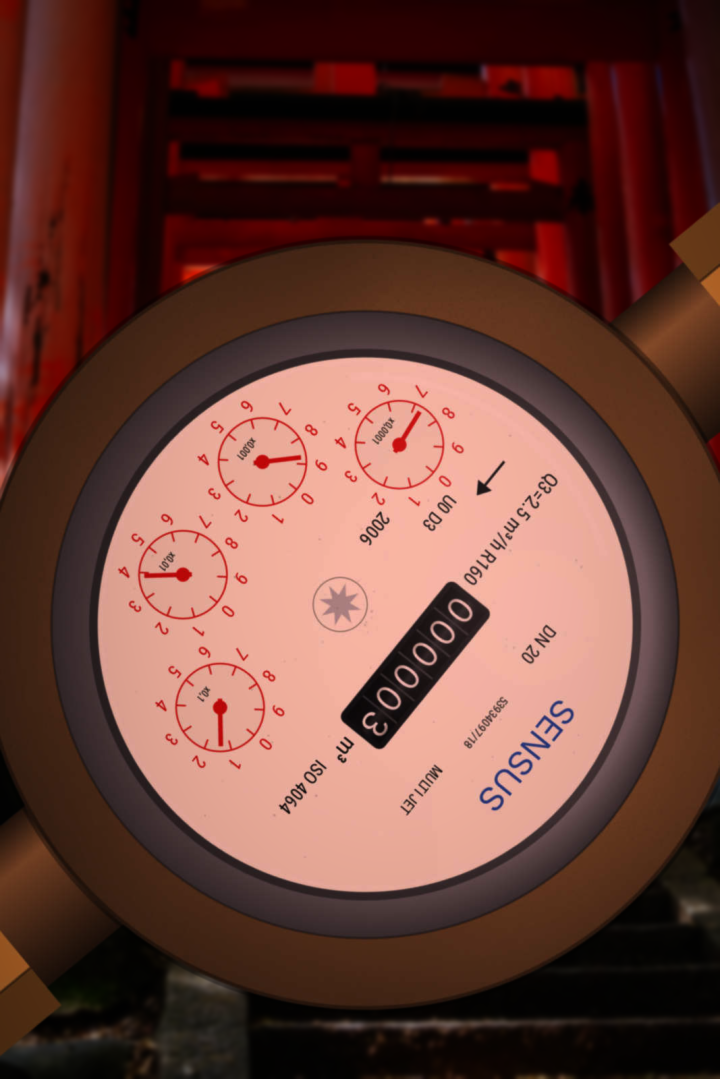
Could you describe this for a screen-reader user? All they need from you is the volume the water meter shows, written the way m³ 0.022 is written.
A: m³ 3.1387
